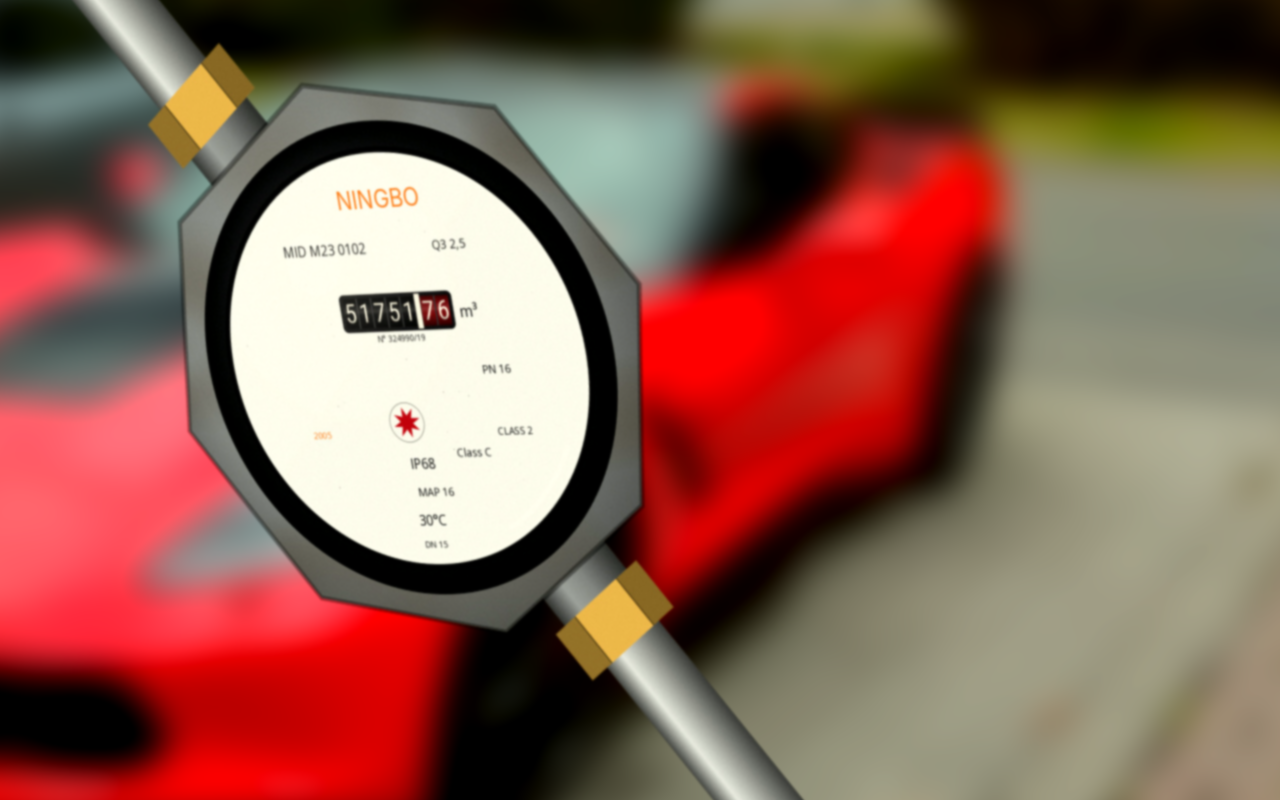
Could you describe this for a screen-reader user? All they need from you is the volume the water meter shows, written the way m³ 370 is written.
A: m³ 51751.76
